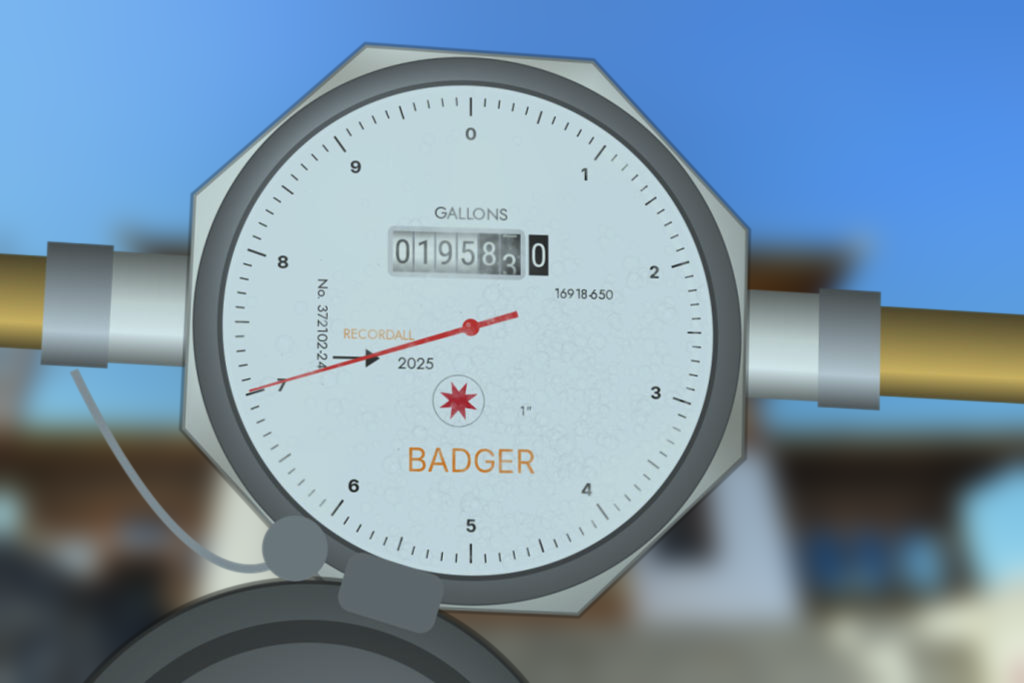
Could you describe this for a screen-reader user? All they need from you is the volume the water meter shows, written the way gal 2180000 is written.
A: gal 195827.0
